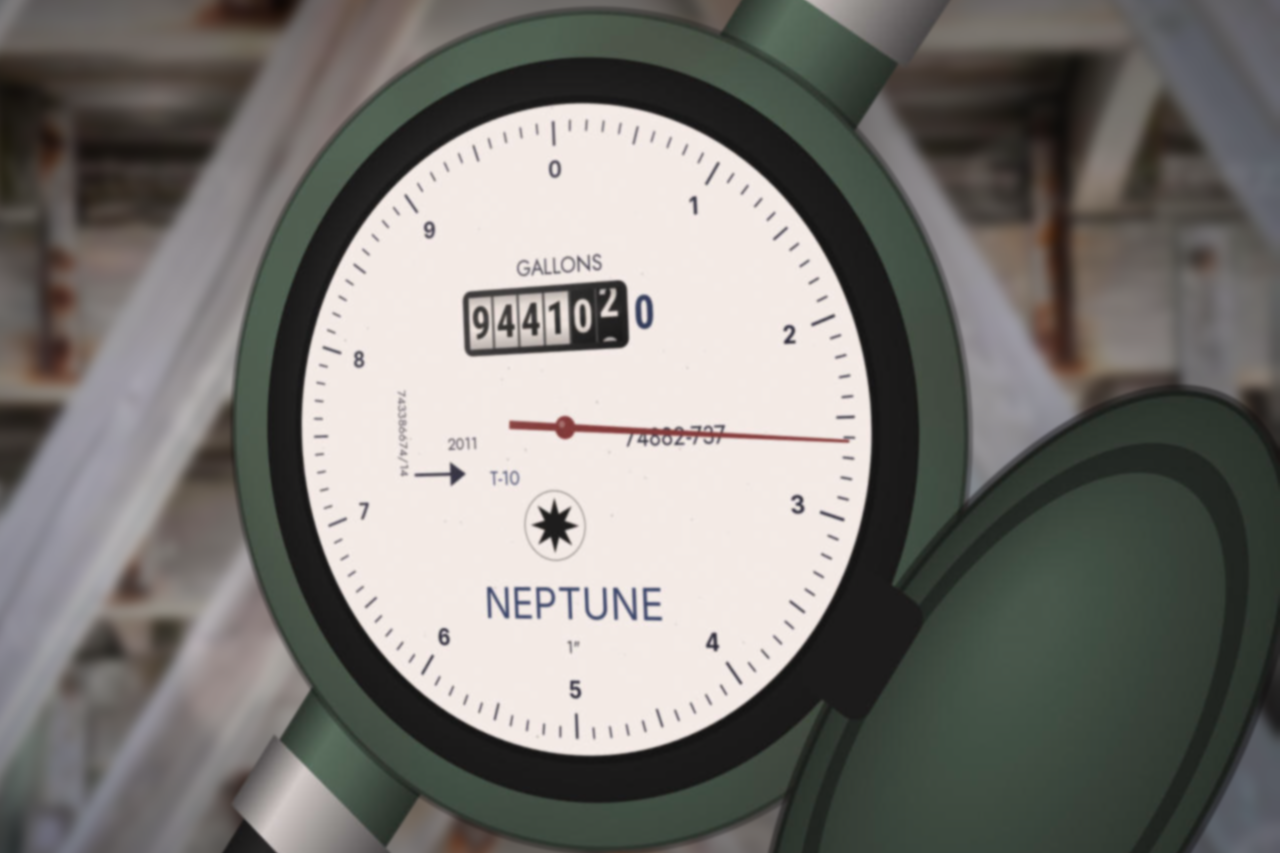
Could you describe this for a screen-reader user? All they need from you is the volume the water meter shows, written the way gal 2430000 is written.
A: gal 9441022.6
